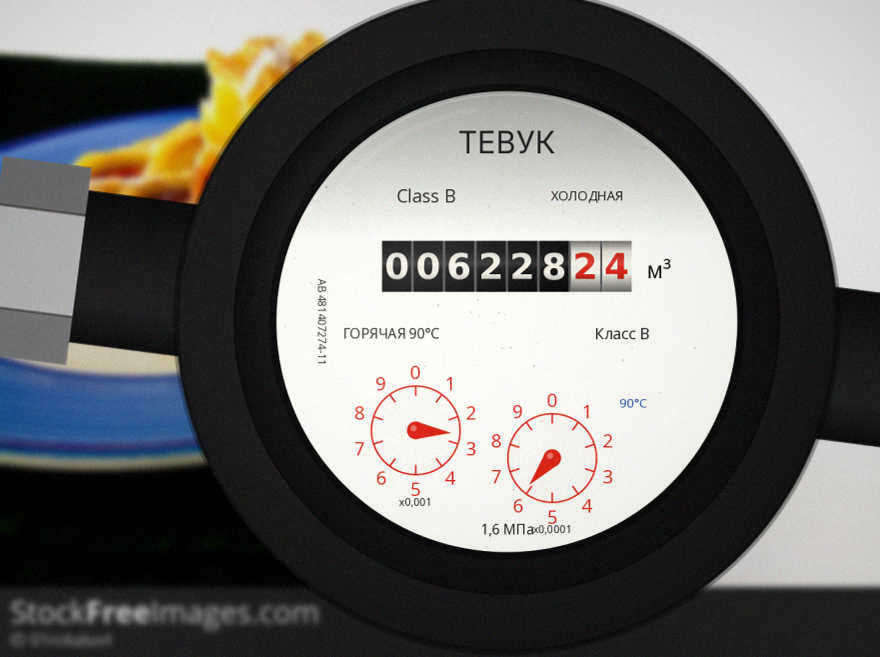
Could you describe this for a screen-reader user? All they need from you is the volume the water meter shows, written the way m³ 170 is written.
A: m³ 6228.2426
